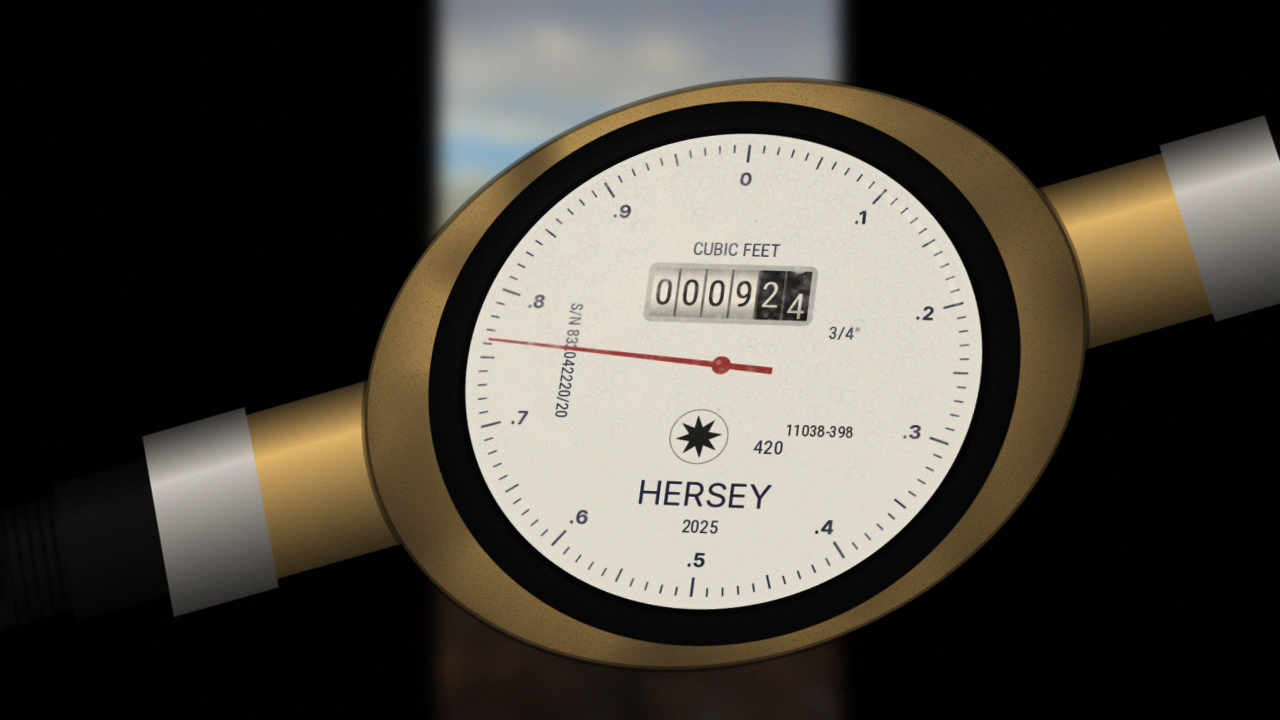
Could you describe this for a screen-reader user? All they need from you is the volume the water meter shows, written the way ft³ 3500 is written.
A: ft³ 923.76
